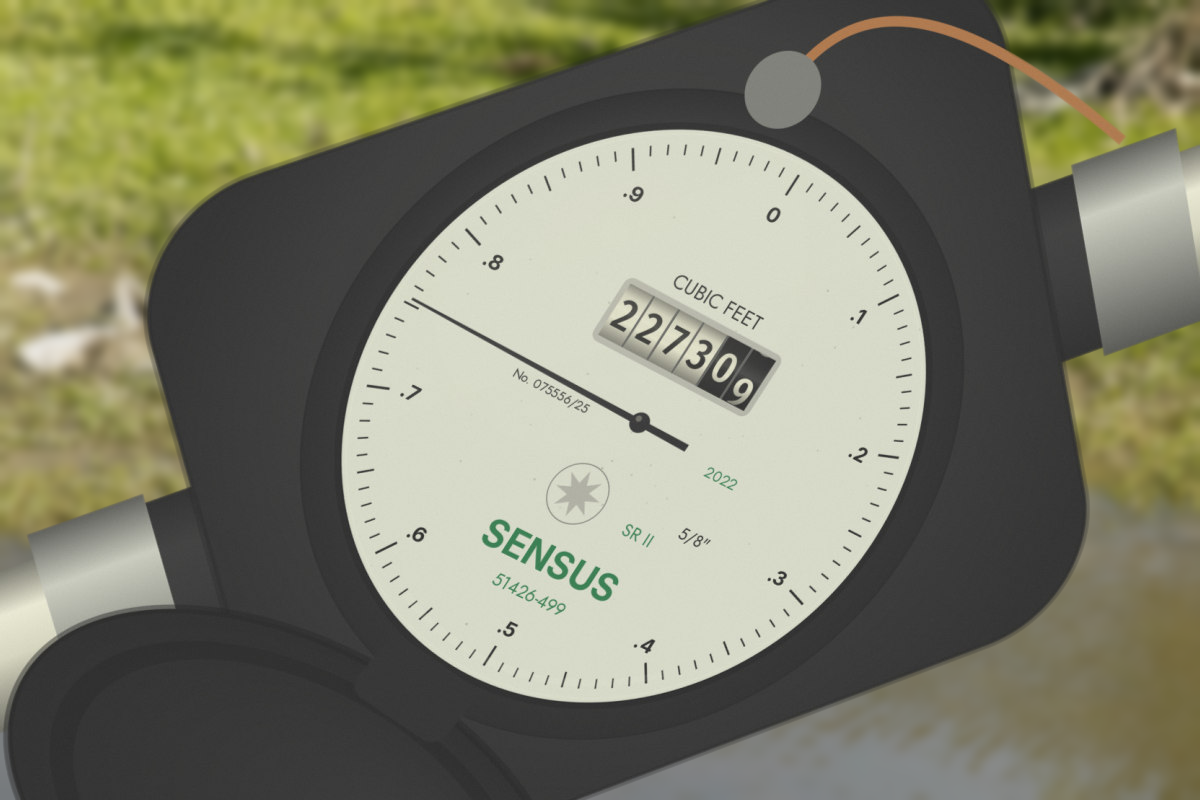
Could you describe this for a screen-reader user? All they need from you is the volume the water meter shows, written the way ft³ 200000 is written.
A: ft³ 227308.75
